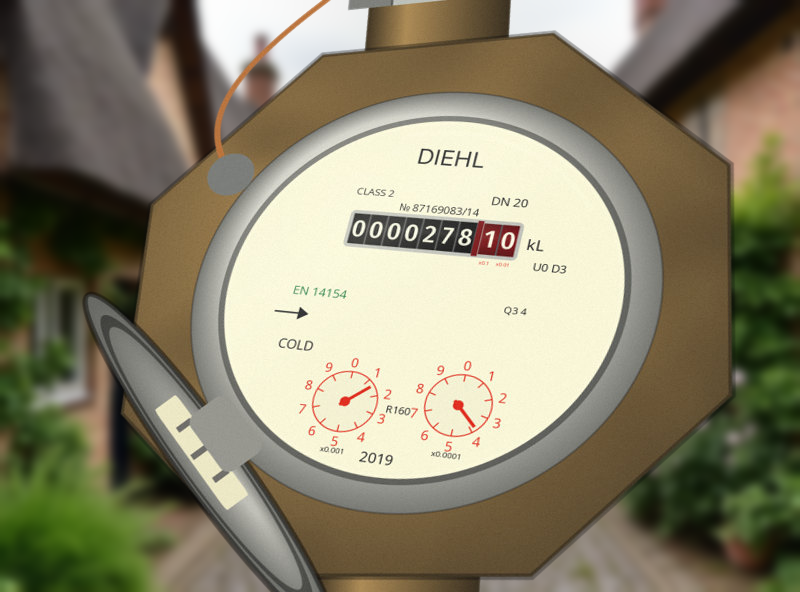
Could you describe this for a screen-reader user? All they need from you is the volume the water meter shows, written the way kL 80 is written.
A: kL 278.1013
